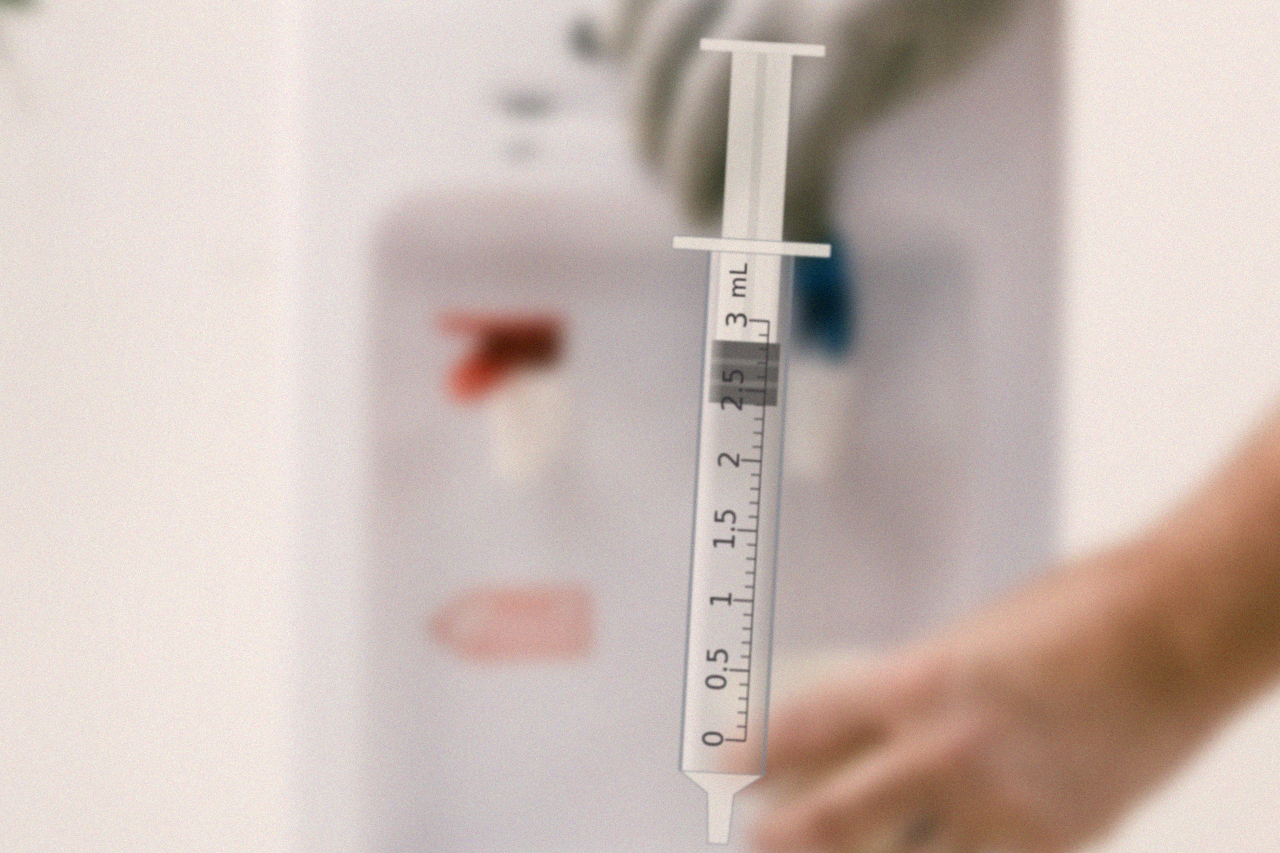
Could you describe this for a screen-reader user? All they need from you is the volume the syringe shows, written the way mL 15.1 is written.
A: mL 2.4
